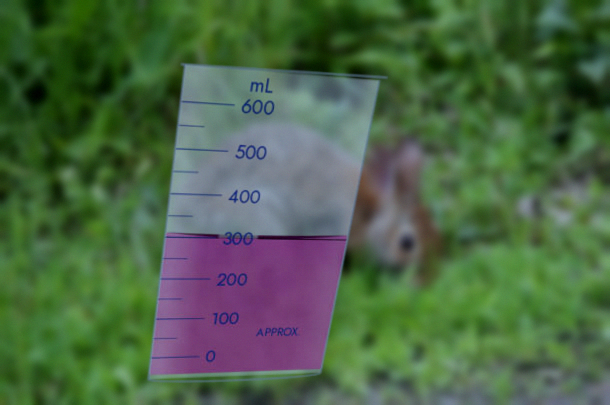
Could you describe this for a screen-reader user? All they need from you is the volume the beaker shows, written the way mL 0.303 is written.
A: mL 300
